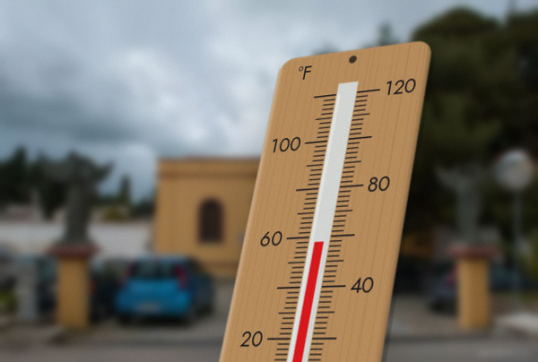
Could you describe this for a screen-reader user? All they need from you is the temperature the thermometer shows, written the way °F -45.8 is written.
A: °F 58
